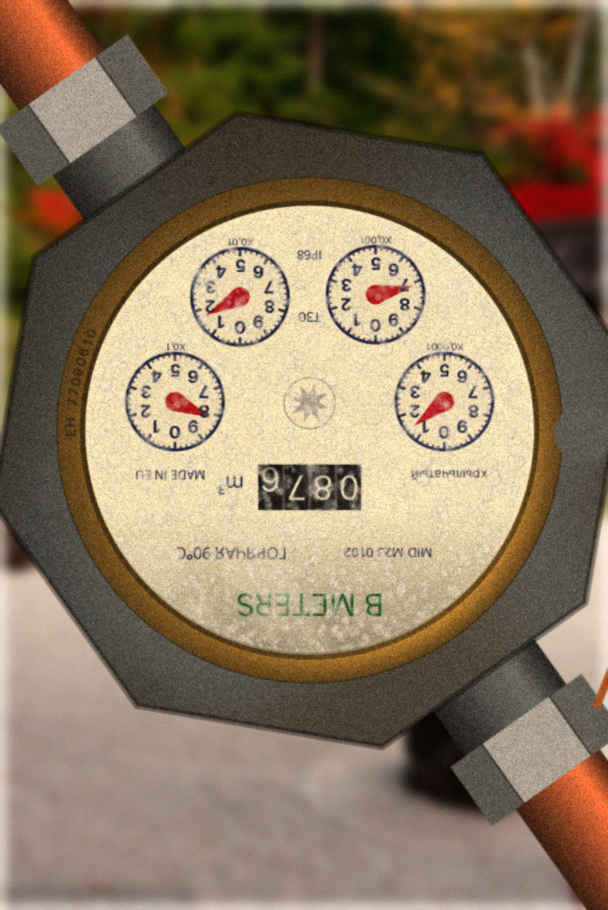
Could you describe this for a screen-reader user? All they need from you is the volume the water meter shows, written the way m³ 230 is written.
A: m³ 875.8171
